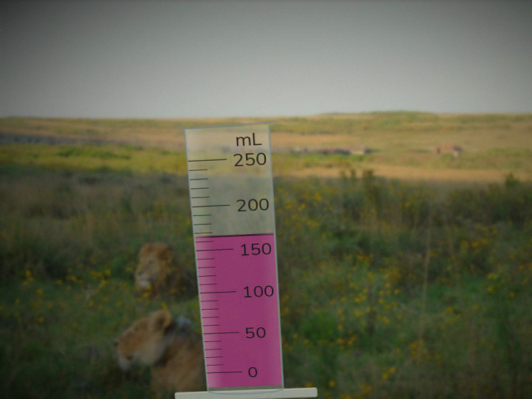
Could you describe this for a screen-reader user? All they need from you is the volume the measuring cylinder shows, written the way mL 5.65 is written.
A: mL 165
